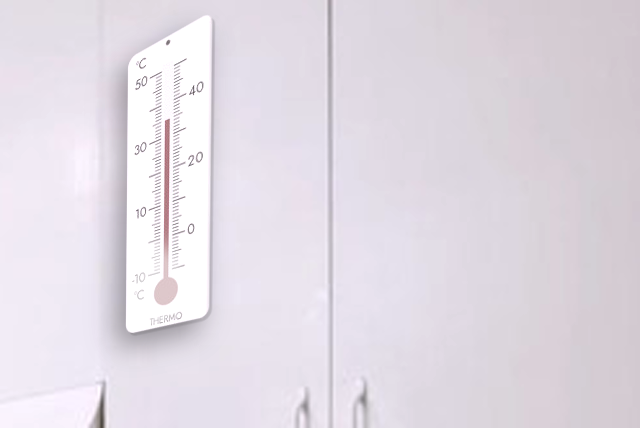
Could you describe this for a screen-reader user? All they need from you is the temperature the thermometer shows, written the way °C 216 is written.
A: °C 35
